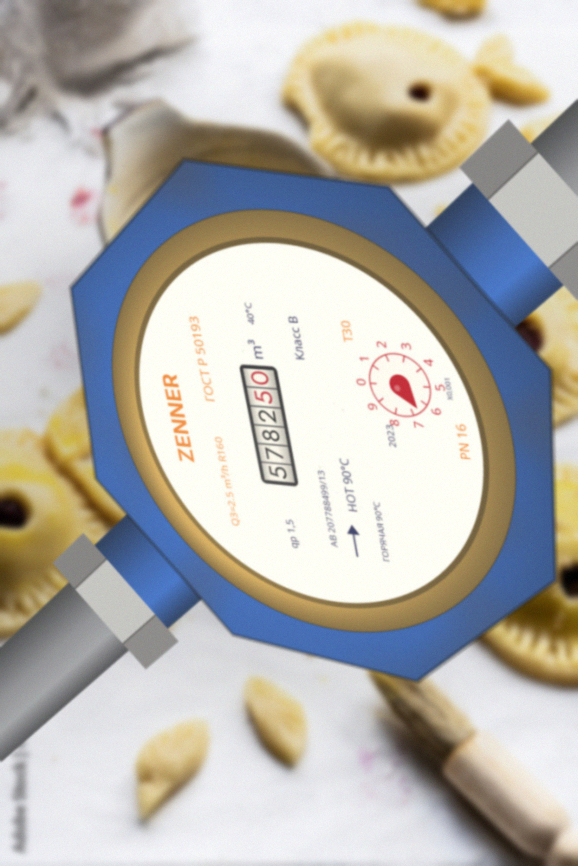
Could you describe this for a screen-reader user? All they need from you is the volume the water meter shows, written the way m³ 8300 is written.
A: m³ 5782.506
